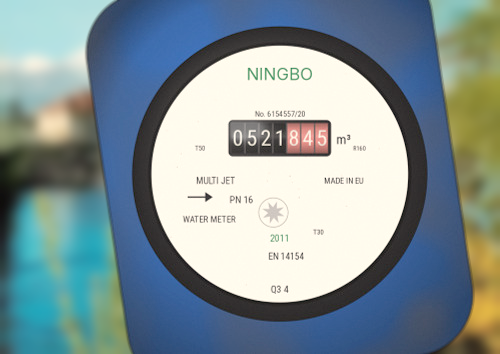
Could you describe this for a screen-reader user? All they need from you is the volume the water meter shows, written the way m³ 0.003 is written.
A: m³ 521.845
